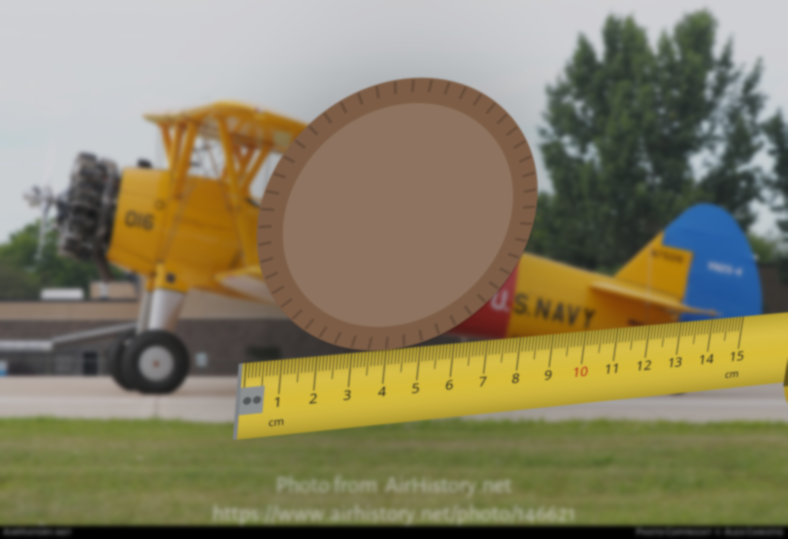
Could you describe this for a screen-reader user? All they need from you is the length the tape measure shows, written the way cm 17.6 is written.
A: cm 8
